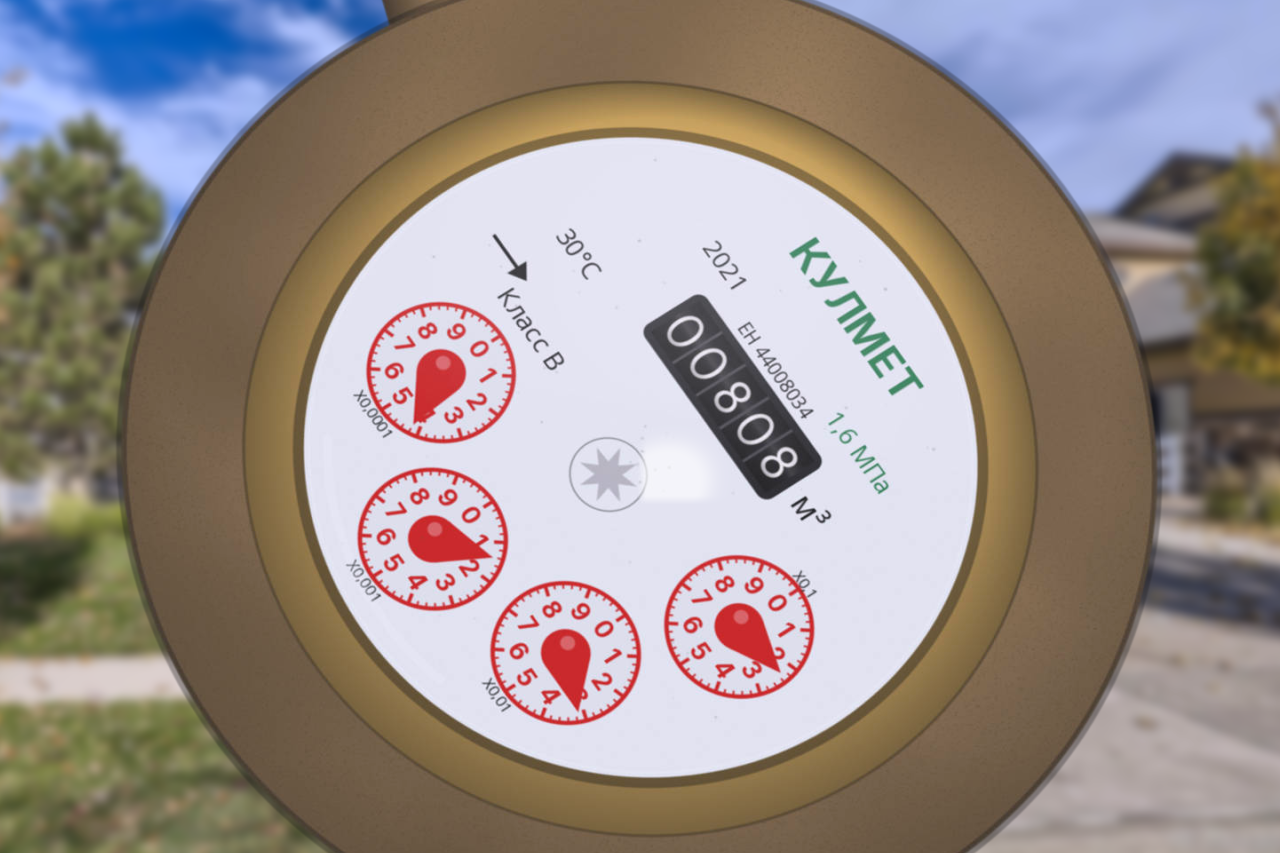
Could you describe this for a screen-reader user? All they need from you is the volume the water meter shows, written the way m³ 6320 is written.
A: m³ 808.2314
